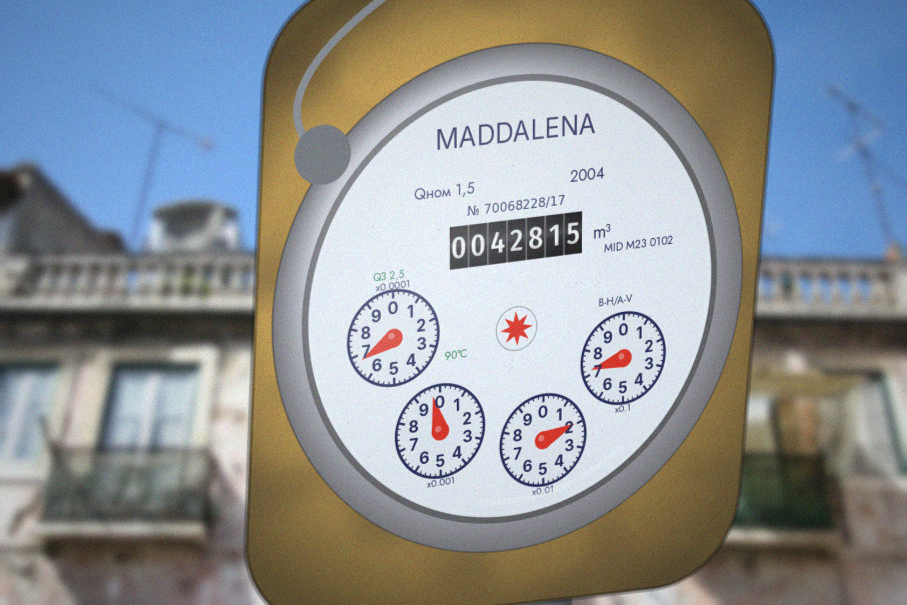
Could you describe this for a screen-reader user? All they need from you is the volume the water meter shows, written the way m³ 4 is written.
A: m³ 42815.7196
